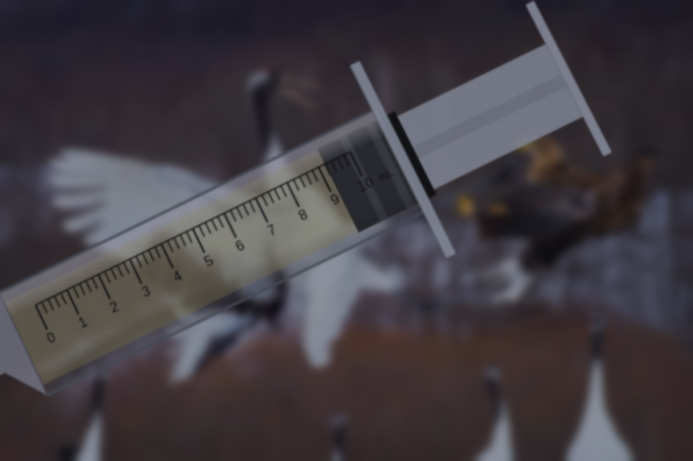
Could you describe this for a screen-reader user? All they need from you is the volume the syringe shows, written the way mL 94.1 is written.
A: mL 9.2
